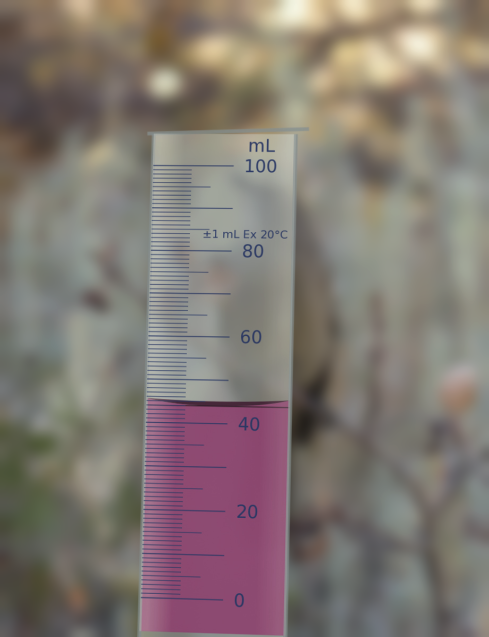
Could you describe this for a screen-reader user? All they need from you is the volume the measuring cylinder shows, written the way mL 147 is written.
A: mL 44
